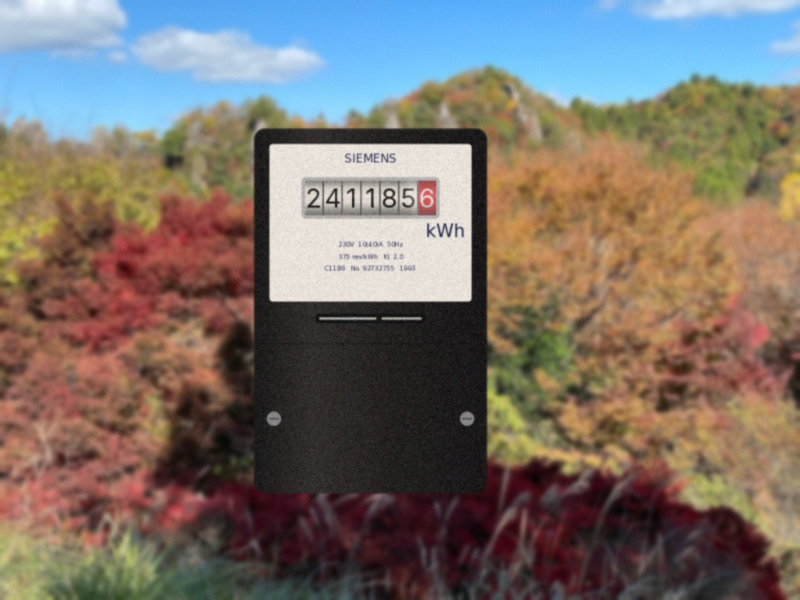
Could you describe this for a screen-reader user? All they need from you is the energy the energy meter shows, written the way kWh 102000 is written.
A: kWh 241185.6
